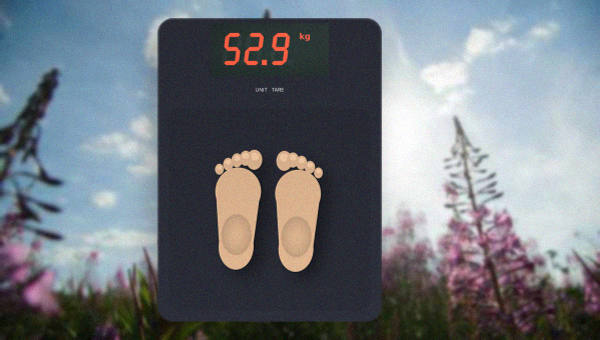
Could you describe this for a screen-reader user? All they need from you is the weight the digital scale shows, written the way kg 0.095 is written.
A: kg 52.9
